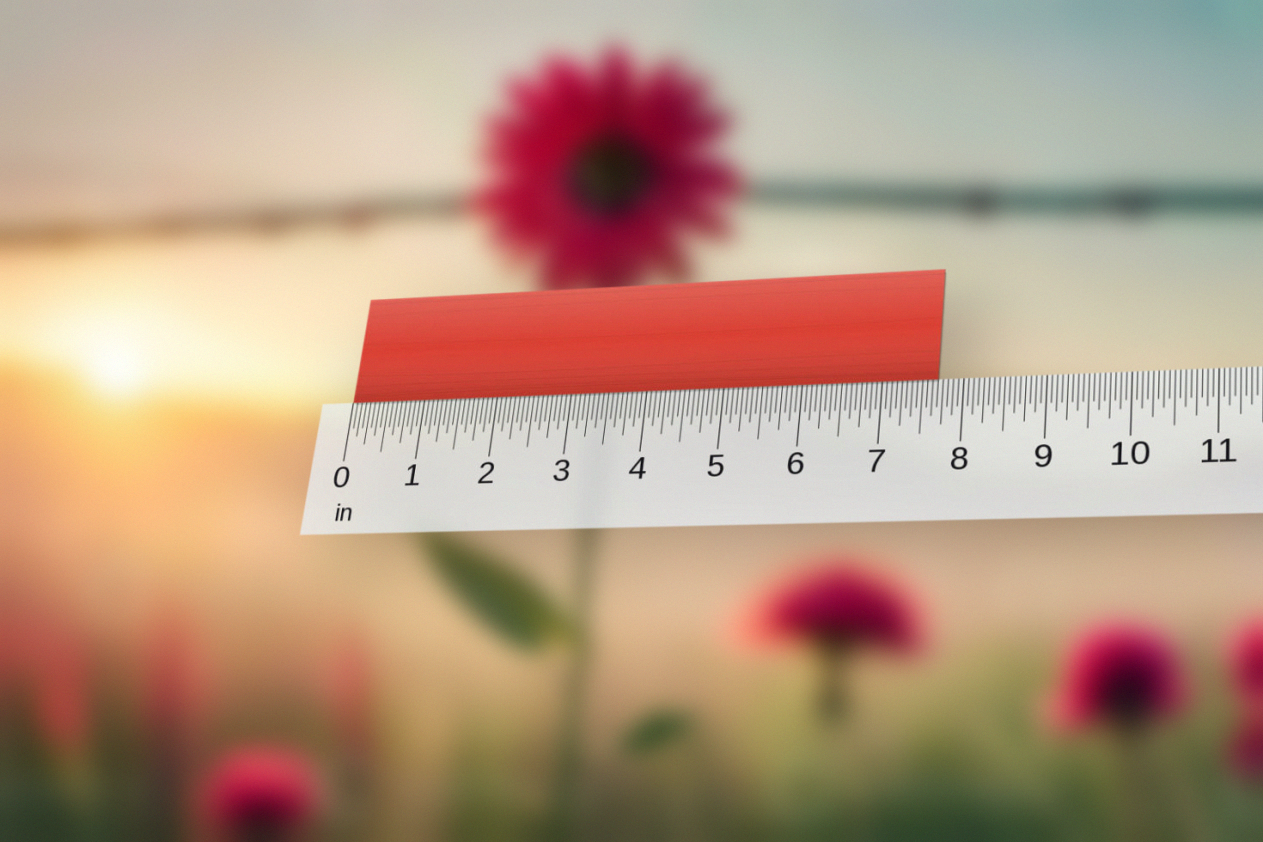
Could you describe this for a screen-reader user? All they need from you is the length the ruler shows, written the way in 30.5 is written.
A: in 7.6875
